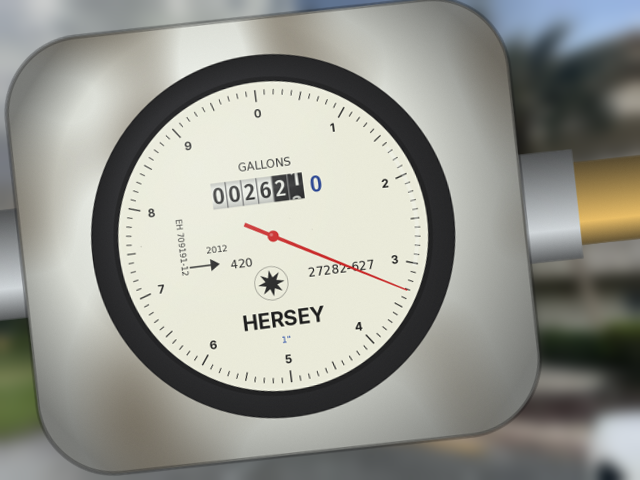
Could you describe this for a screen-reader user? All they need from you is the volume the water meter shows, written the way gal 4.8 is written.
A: gal 26213.3
